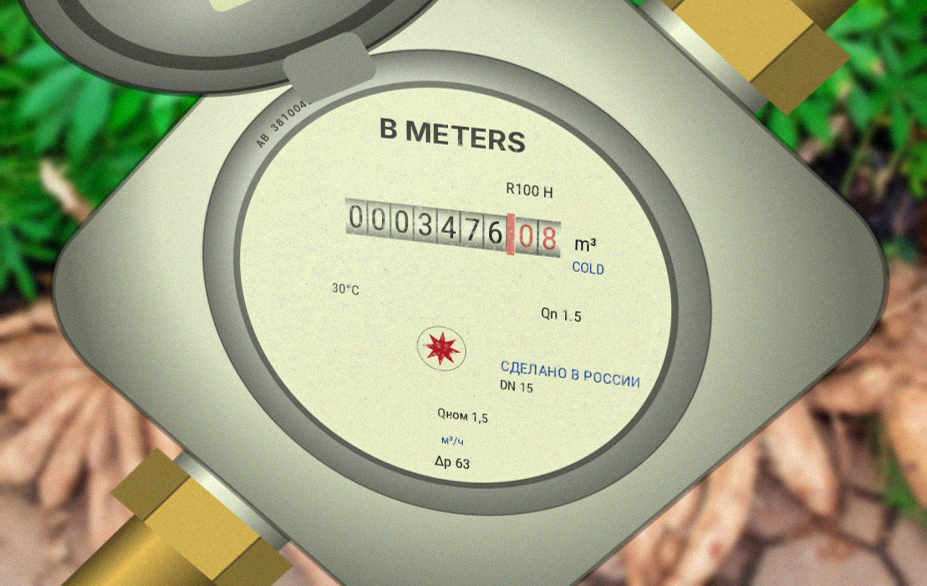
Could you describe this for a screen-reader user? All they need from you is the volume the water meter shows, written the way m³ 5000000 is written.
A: m³ 3476.08
